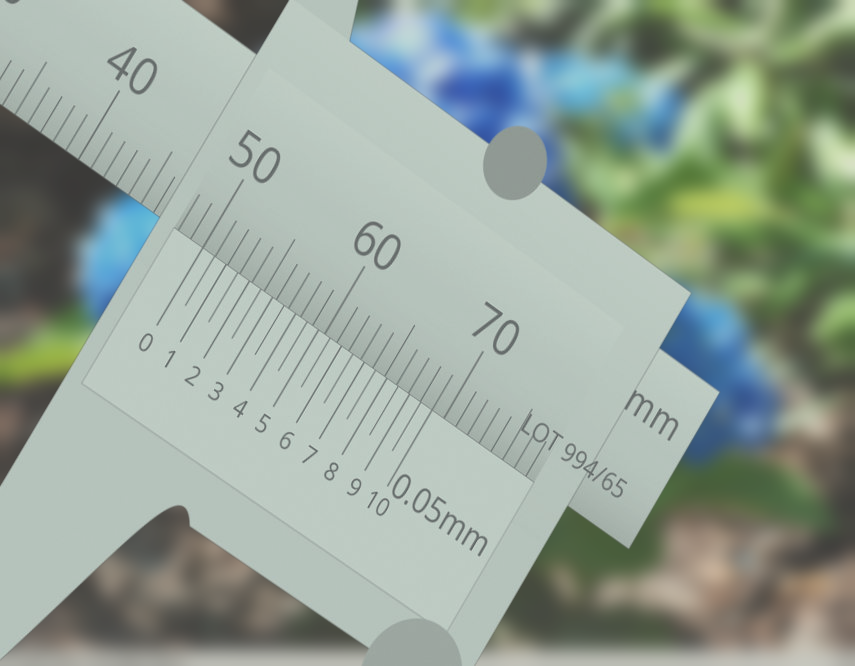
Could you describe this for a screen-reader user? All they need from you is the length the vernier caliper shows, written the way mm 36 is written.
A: mm 50.0
